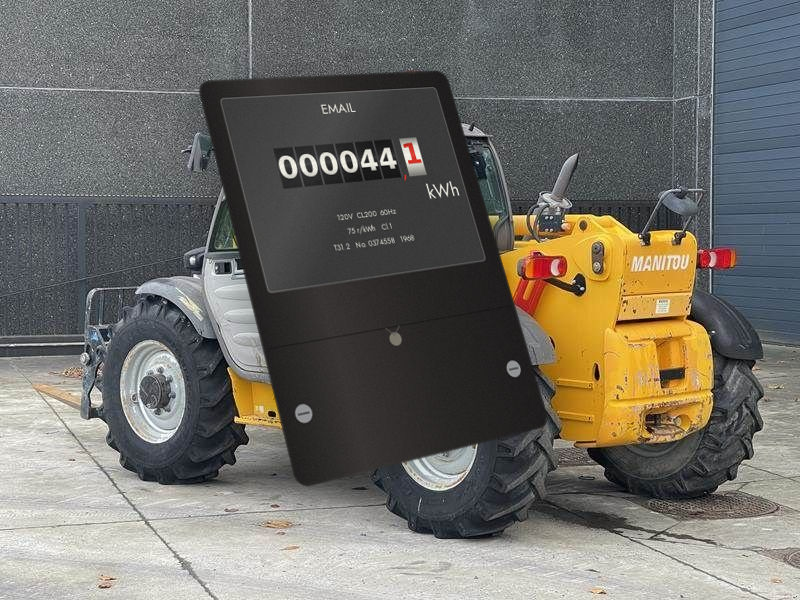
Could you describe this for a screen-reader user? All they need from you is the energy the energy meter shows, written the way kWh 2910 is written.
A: kWh 44.1
